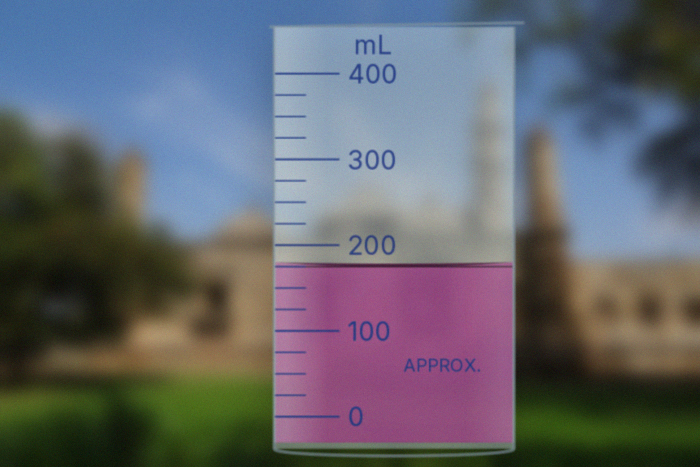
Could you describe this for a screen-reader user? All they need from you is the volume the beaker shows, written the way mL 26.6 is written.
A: mL 175
